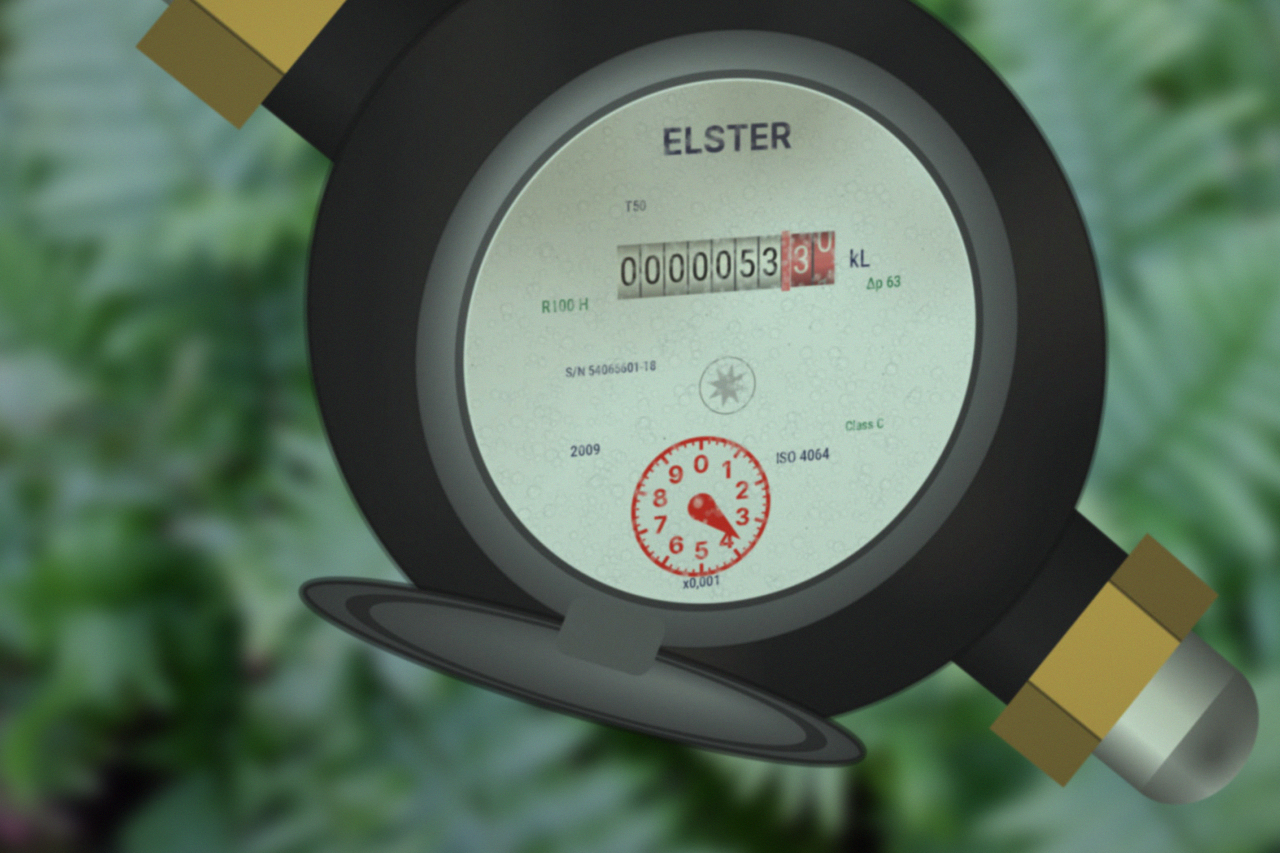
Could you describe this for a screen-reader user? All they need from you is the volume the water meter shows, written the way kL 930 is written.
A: kL 53.303
